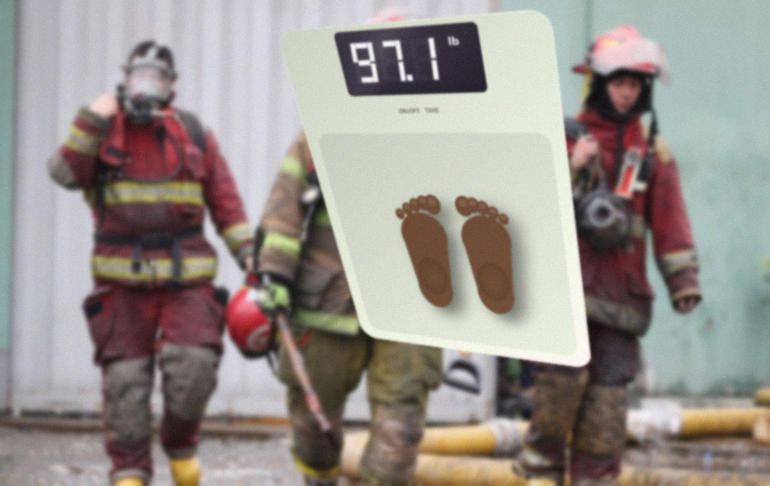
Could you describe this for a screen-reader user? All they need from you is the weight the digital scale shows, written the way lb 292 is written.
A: lb 97.1
